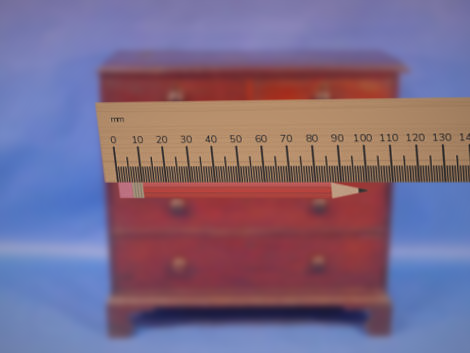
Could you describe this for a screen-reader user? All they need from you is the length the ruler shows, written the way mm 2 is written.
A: mm 100
